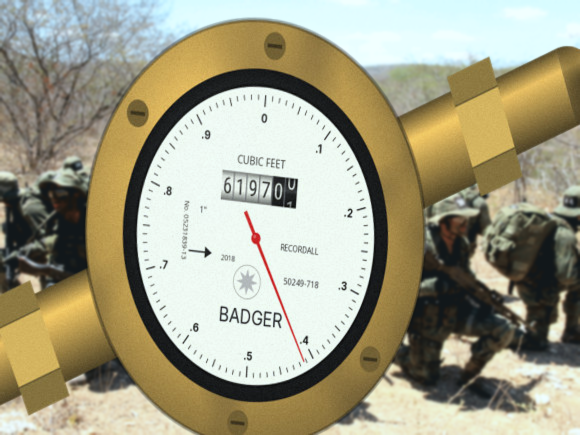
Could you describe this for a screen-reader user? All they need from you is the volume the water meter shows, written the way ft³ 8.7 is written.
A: ft³ 619700.41
